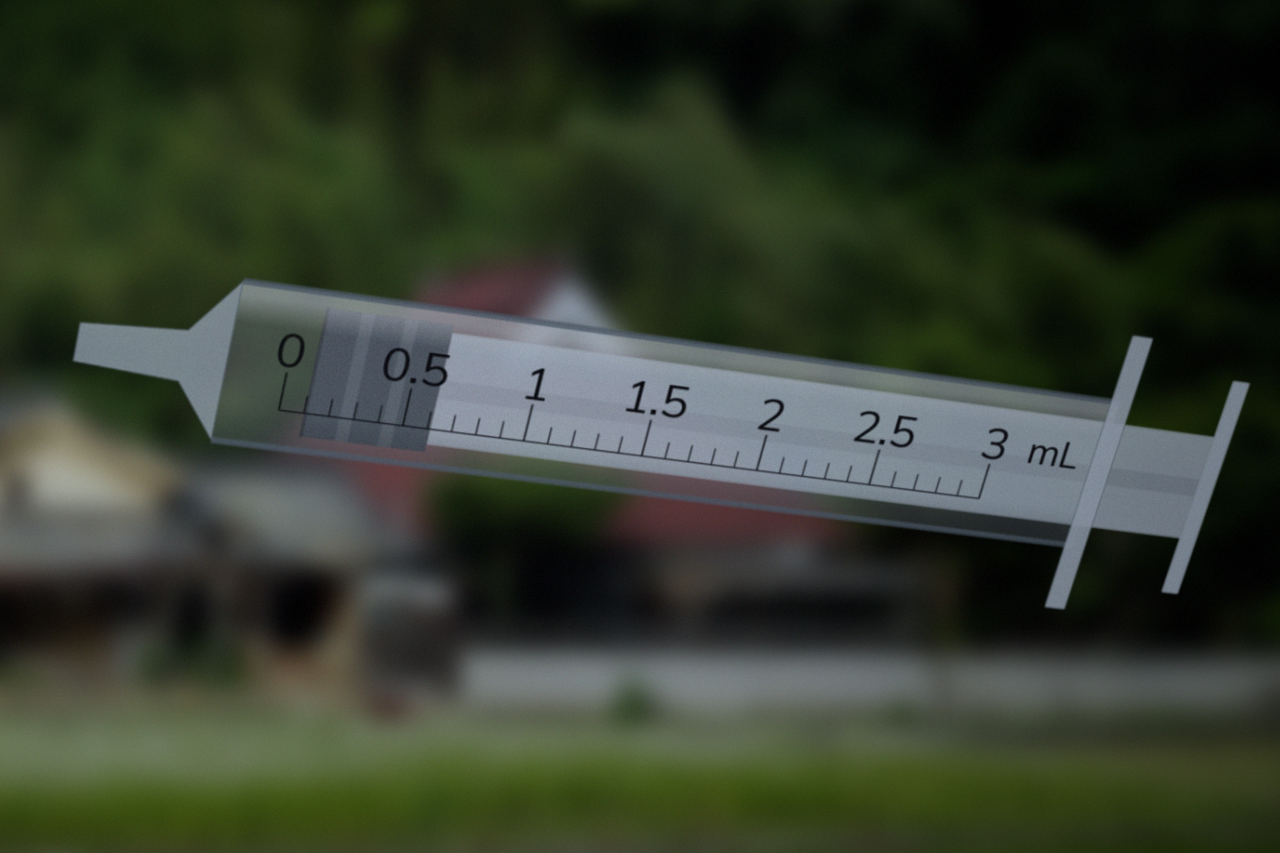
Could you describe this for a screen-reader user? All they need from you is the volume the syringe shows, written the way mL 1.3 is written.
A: mL 0.1
